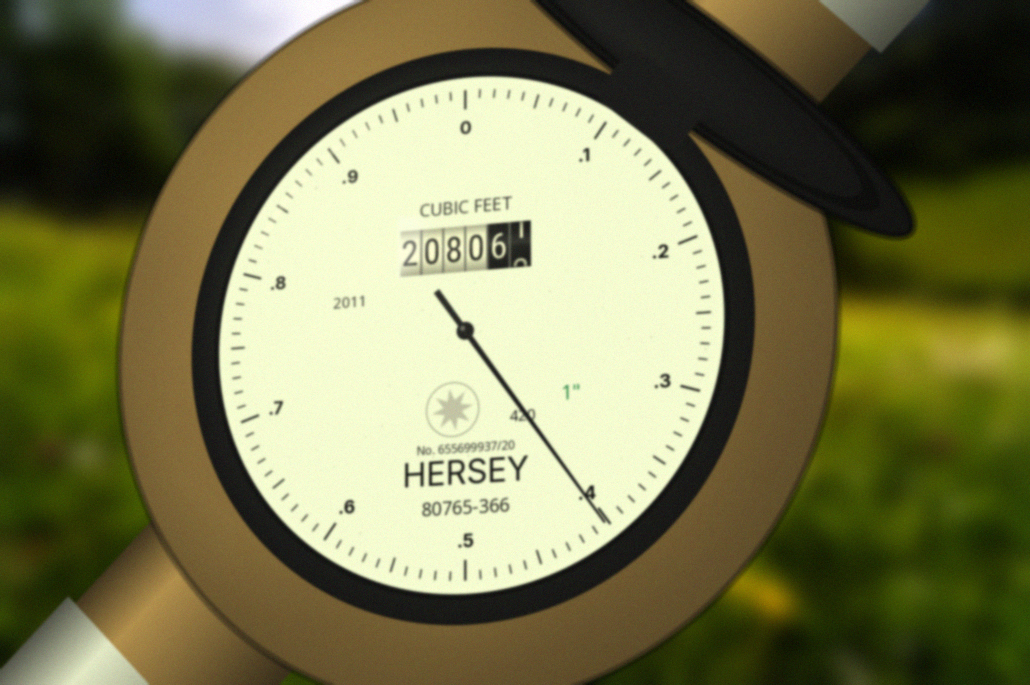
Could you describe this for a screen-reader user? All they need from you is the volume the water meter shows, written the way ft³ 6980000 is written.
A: ft³ 208061.40
